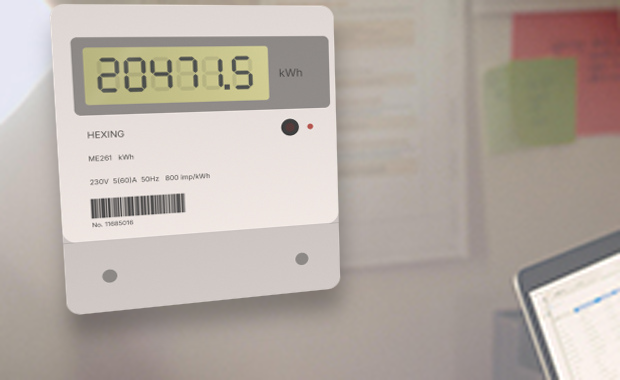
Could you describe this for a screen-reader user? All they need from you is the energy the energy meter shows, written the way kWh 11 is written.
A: kWh 20471.5
